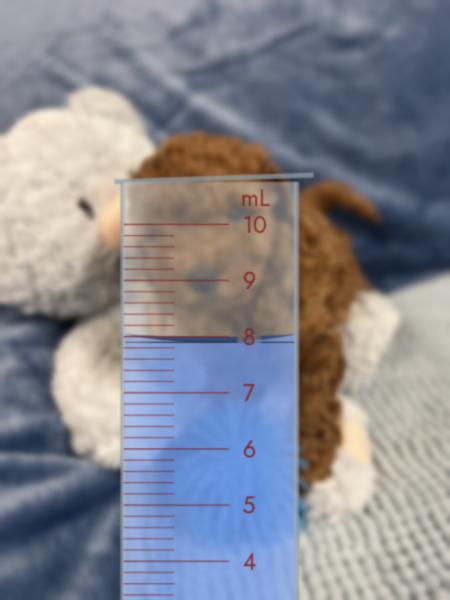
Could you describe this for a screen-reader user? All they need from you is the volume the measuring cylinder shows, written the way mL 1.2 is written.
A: mL 7.9
